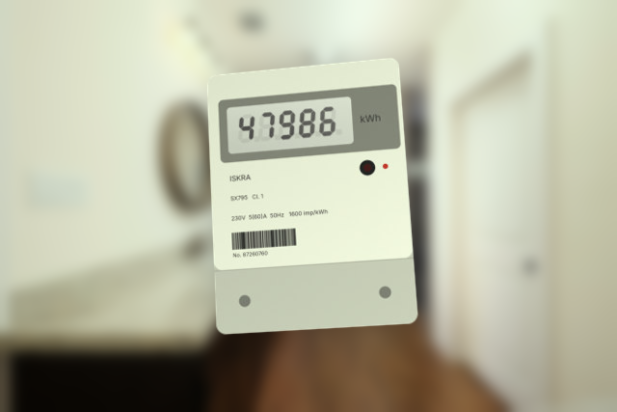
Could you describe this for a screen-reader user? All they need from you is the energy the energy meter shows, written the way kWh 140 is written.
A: kWh 47986
